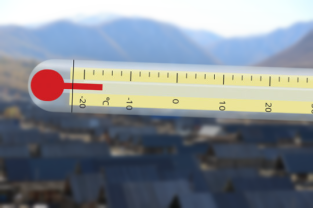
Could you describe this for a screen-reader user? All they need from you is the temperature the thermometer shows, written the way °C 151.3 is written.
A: °C -16
